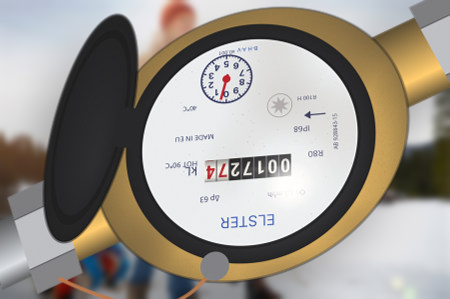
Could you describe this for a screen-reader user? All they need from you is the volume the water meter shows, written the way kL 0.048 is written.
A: kL 172.740
